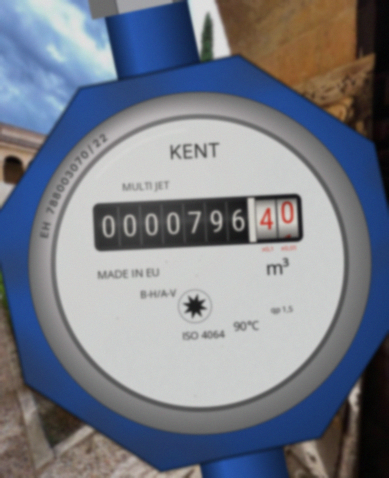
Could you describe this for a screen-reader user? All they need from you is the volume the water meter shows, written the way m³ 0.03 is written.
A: m³ 796.40
